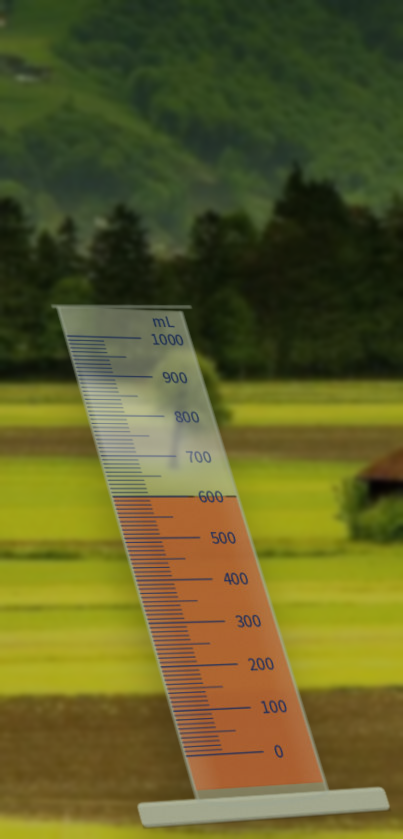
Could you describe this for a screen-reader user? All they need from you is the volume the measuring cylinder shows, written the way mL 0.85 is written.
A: mL 600
